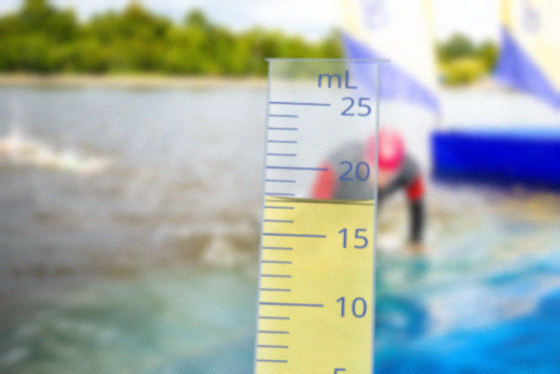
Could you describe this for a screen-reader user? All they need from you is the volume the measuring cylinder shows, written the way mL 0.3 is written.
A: mL 17.5
